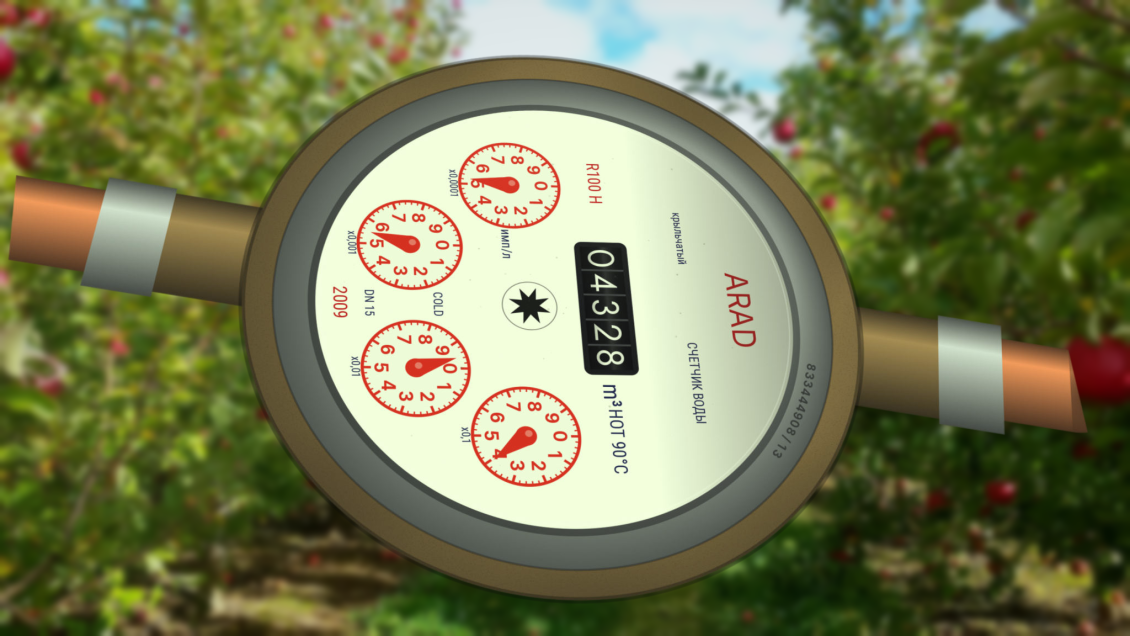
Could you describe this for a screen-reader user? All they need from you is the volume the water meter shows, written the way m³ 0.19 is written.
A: m³ 4328.3955
